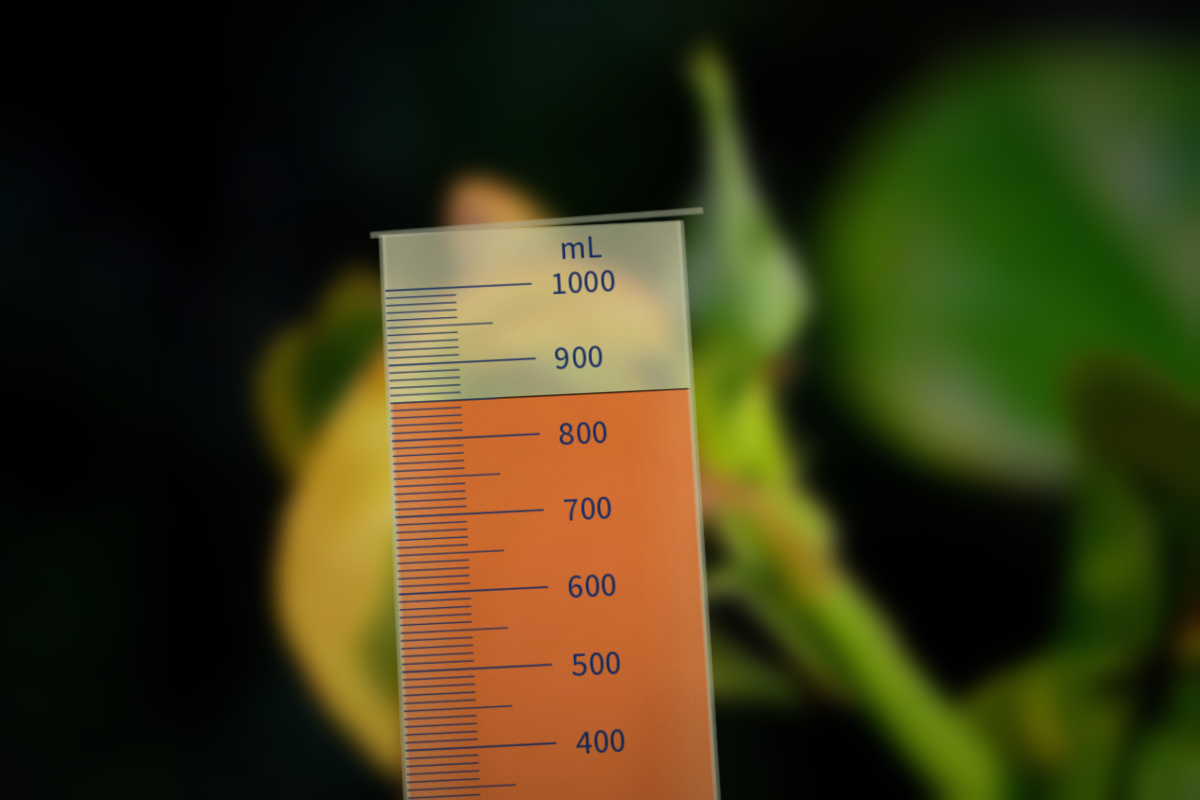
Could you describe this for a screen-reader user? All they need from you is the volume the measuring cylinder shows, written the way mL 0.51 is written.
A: mL 850
